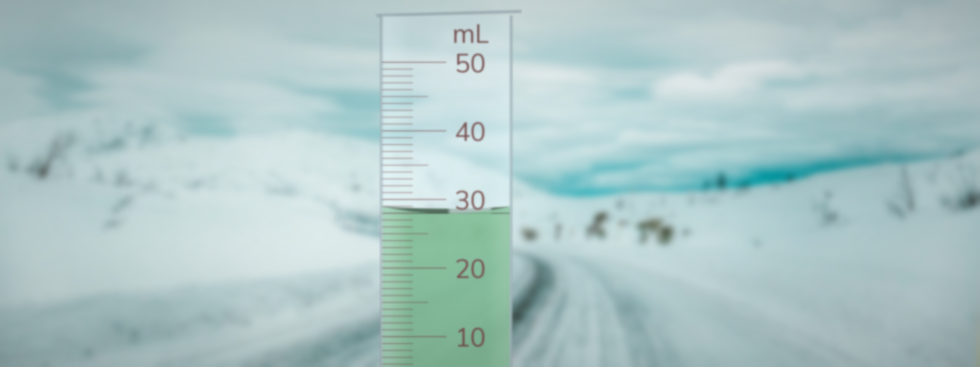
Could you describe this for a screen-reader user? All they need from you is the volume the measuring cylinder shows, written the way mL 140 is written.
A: mL 28
